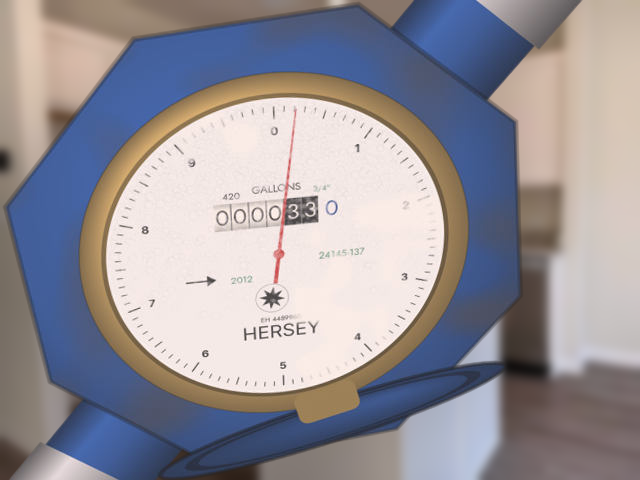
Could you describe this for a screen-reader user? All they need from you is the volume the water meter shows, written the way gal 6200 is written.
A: gal 330.2
